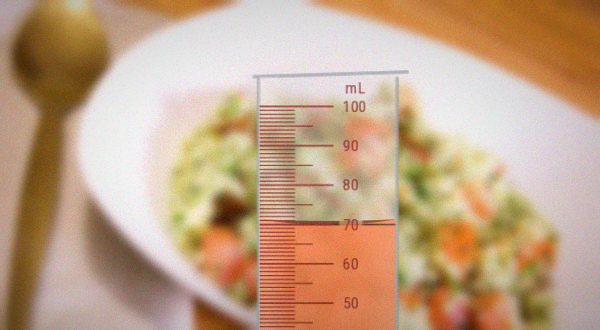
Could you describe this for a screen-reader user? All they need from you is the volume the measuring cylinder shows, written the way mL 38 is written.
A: mL 70
